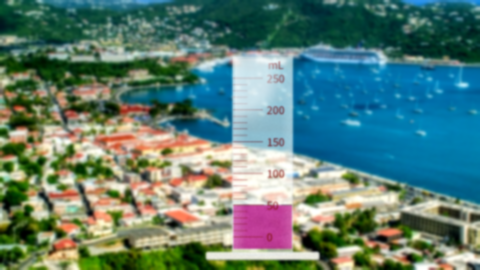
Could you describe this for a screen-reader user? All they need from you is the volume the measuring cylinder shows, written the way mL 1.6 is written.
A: mL 50
